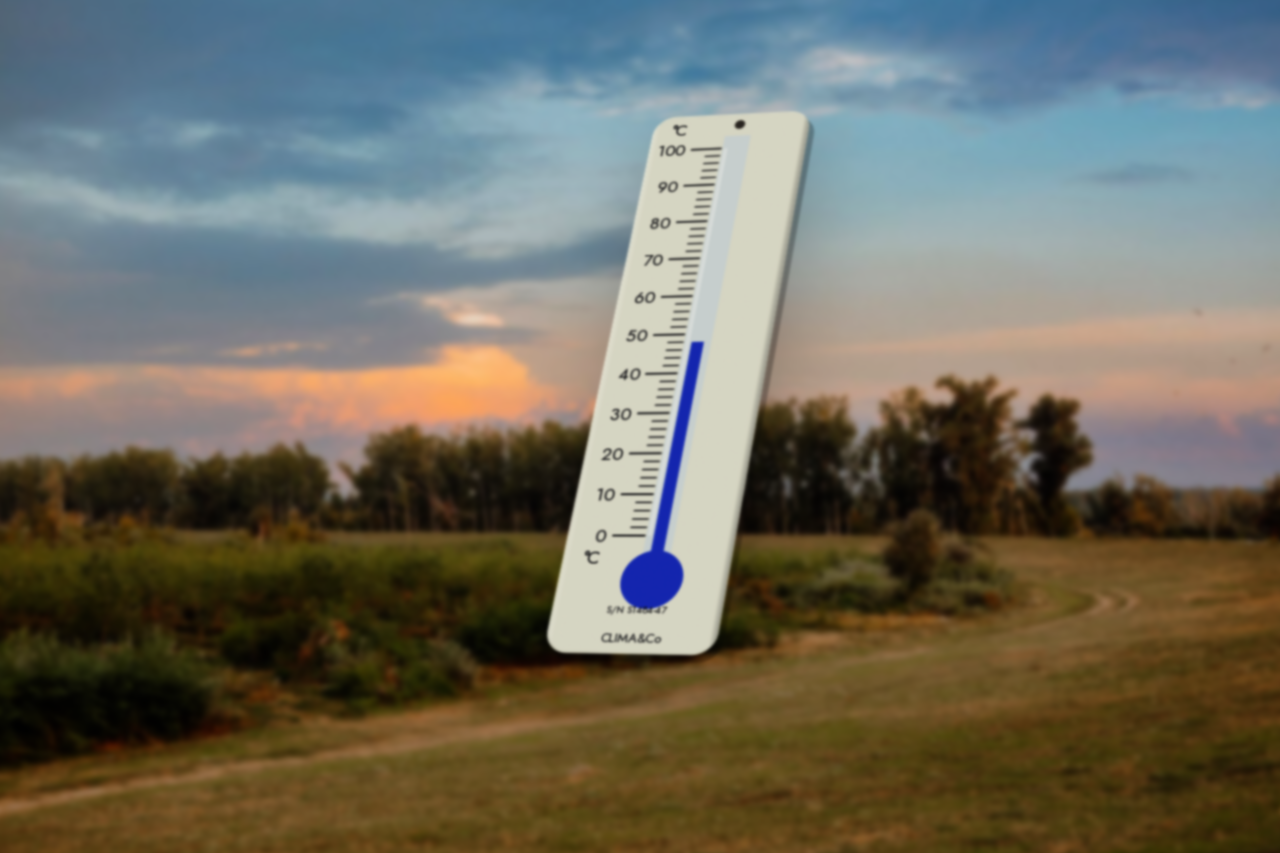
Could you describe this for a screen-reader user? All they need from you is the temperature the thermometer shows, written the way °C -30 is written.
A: °C 48
